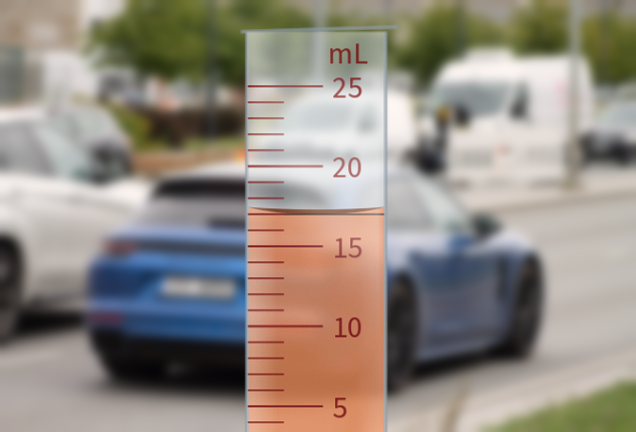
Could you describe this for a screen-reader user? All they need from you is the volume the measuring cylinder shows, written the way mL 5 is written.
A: mL 17
